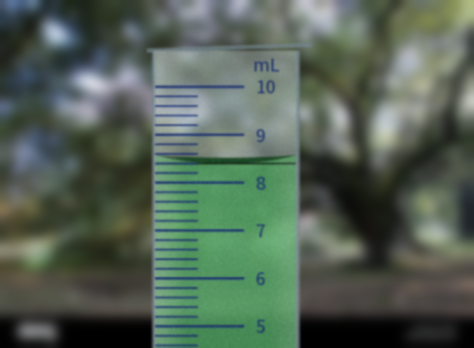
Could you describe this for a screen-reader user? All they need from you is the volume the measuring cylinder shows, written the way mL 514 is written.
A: mL 8.4
